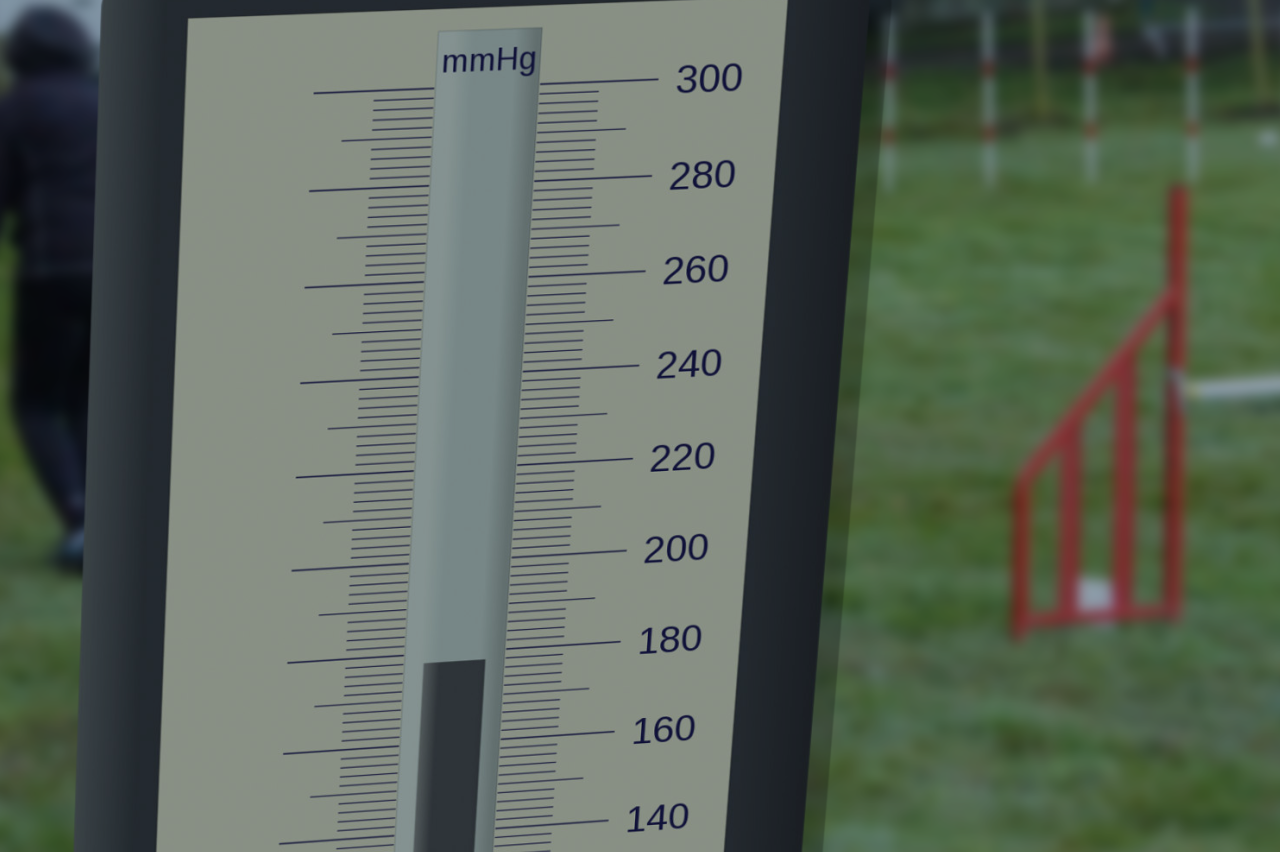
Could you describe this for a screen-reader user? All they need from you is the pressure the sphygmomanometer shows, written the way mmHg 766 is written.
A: mmHg 178
